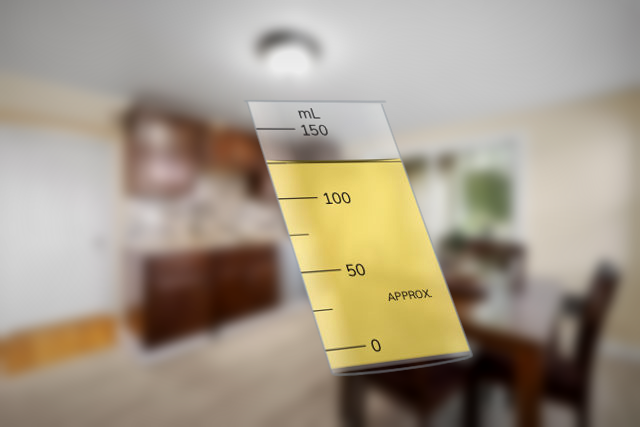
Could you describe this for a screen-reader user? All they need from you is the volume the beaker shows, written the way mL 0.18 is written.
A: mL 125
